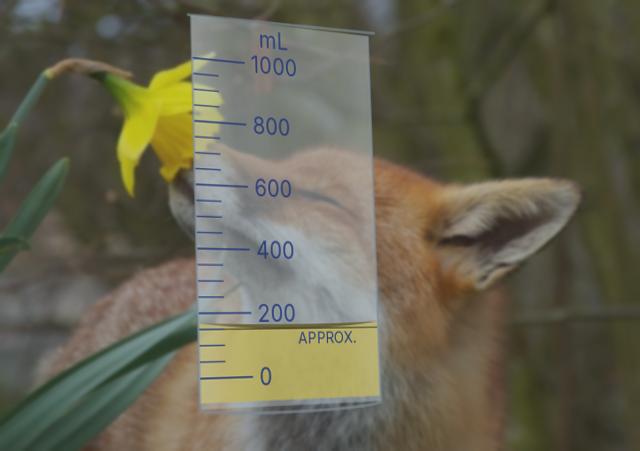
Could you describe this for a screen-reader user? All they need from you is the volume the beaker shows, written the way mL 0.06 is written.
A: mL 150
